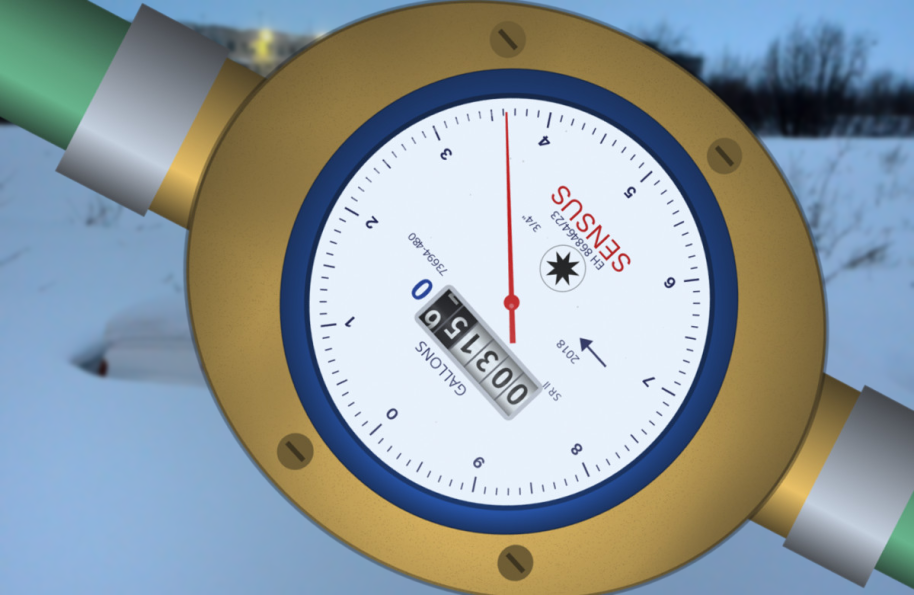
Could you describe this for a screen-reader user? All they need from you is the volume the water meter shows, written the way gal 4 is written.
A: gal 31563.6
